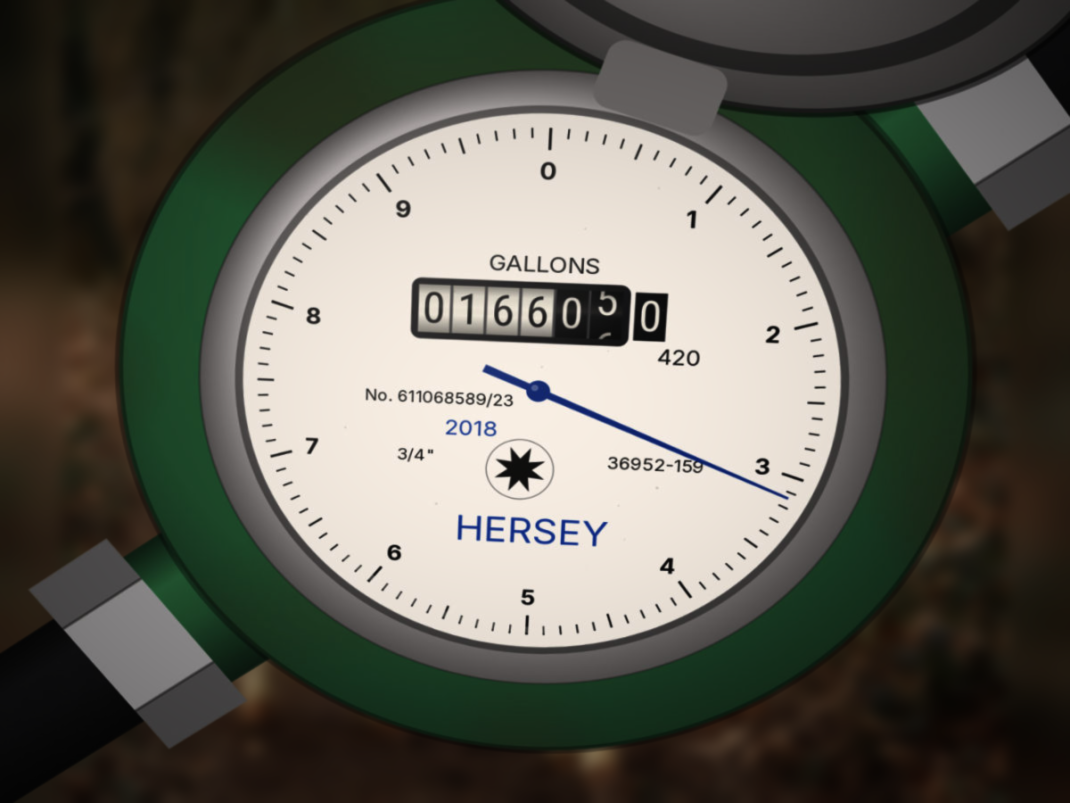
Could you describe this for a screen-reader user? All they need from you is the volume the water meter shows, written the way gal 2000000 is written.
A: gal 166053.1
